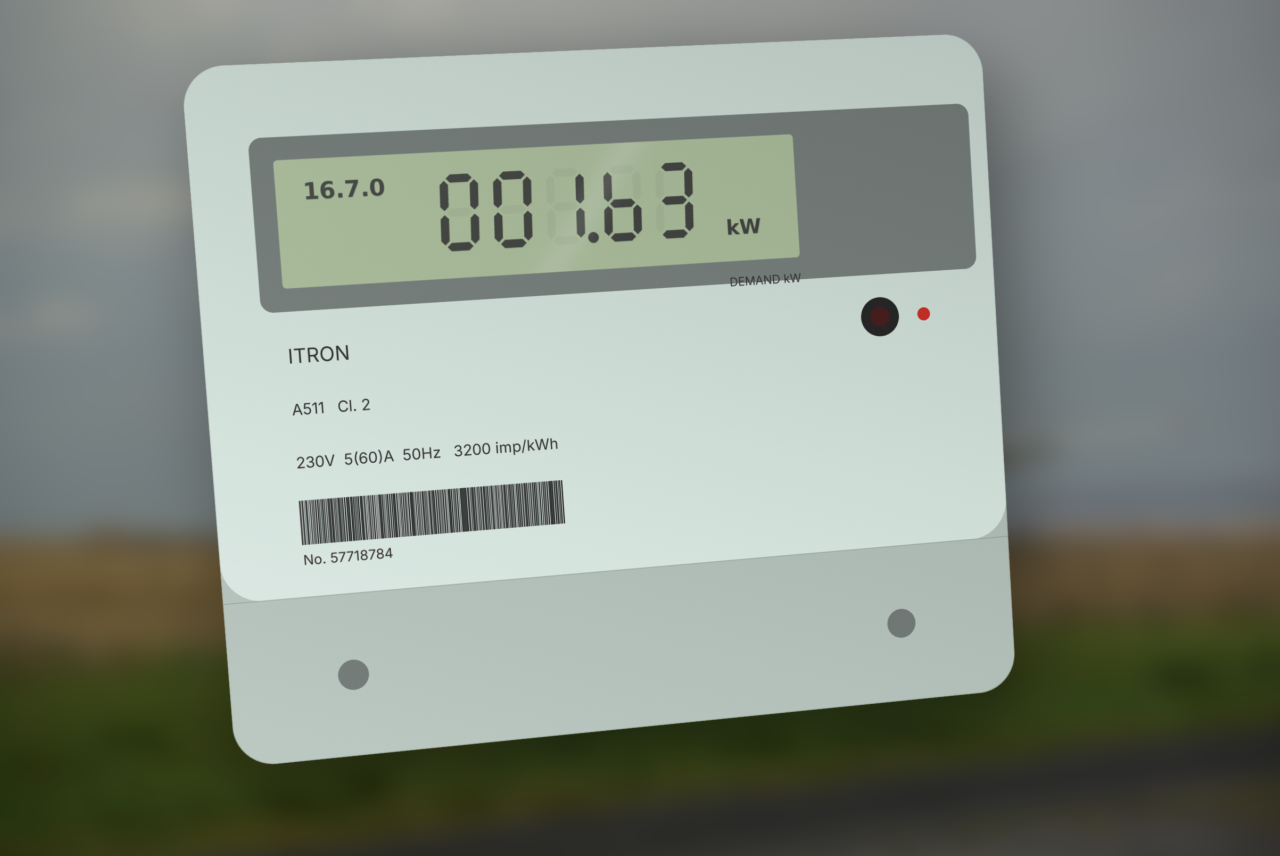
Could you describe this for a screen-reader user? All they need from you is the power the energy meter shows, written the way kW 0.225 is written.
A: kW 1.63
